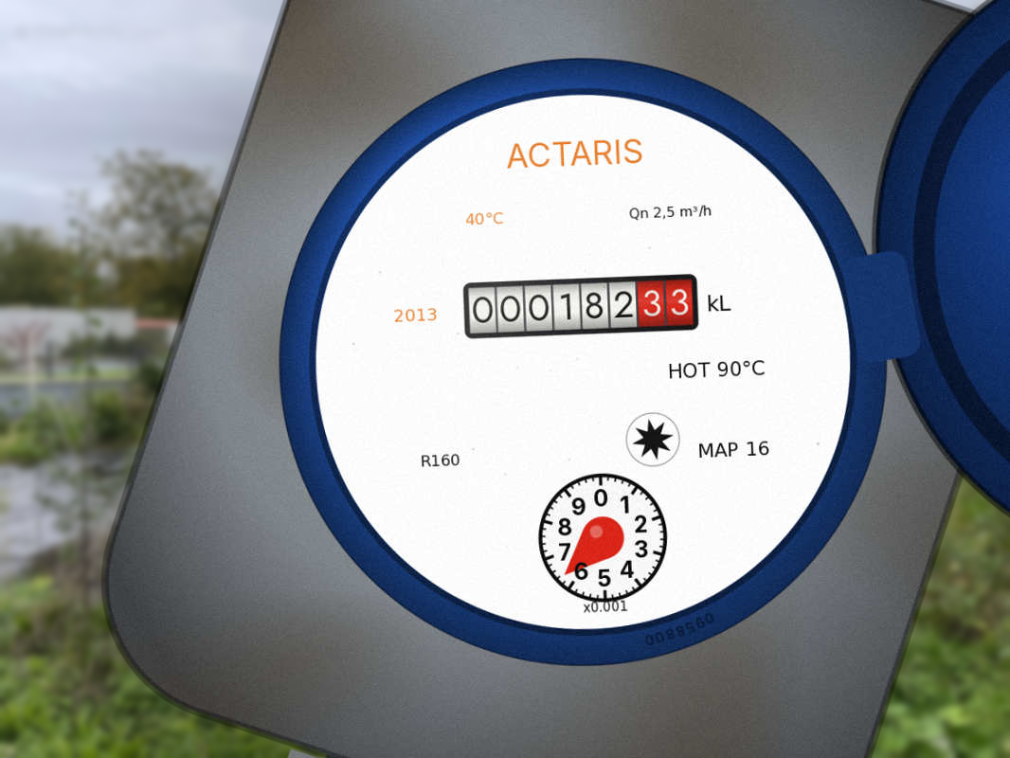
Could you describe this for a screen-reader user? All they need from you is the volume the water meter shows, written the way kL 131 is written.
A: kL 182.336
